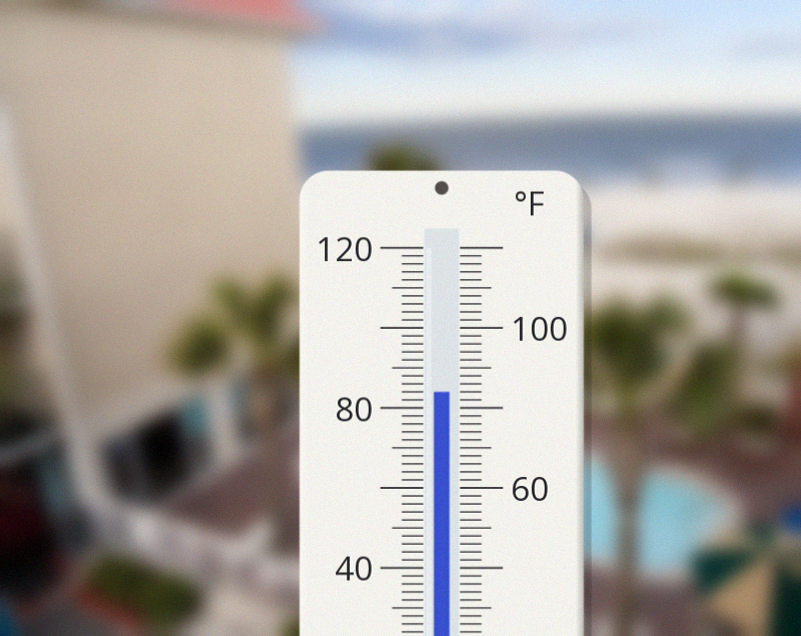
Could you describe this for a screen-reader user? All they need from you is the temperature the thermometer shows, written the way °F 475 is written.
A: °F 84
